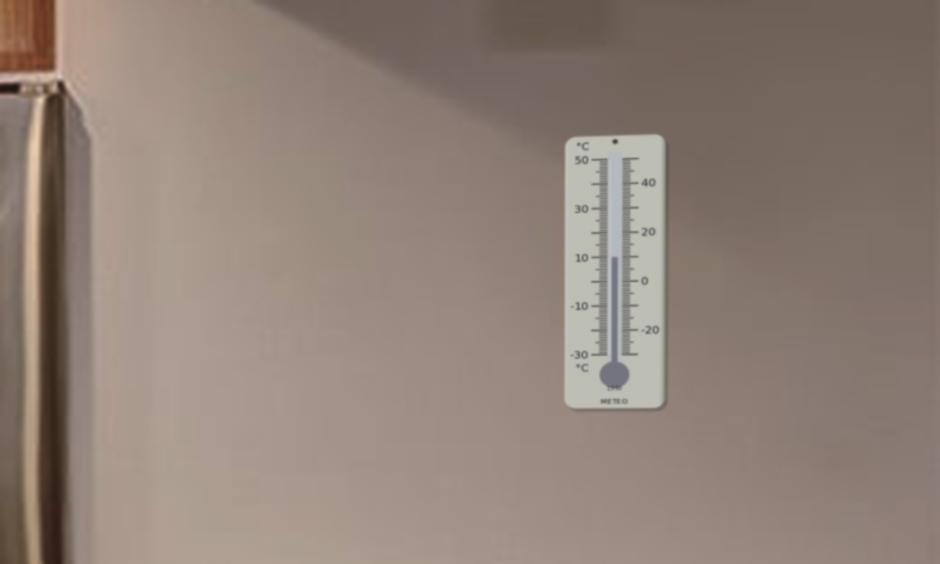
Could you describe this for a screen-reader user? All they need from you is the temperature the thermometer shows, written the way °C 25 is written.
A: °C 10
